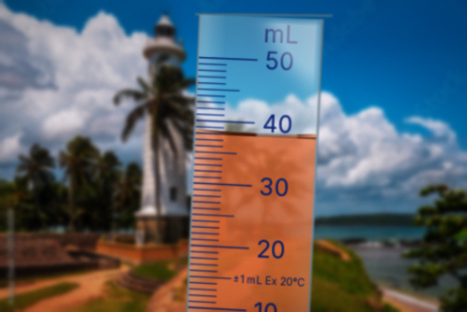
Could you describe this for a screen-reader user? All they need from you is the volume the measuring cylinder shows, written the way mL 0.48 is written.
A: mL 38
